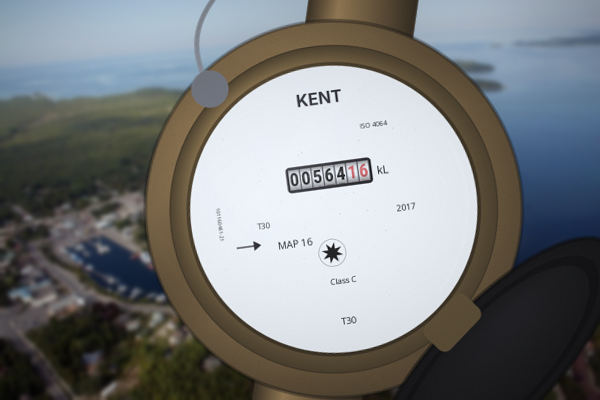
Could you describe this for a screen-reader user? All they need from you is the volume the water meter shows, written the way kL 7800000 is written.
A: kL 564.16
